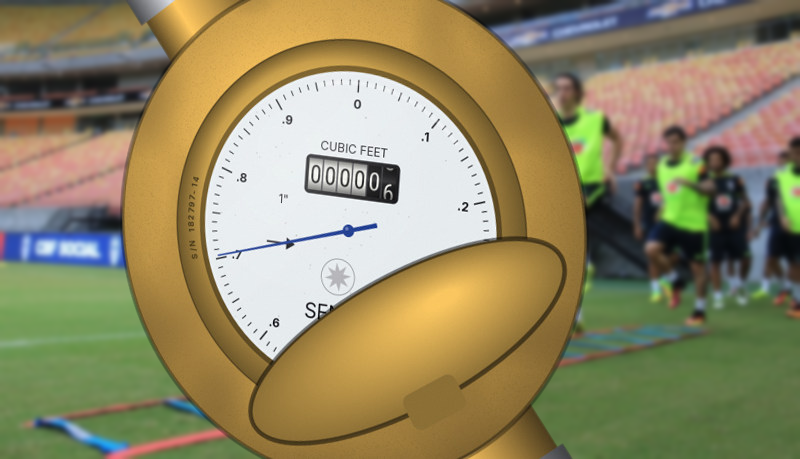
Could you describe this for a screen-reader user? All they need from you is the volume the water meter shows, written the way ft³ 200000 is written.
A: ft³ 5.70
